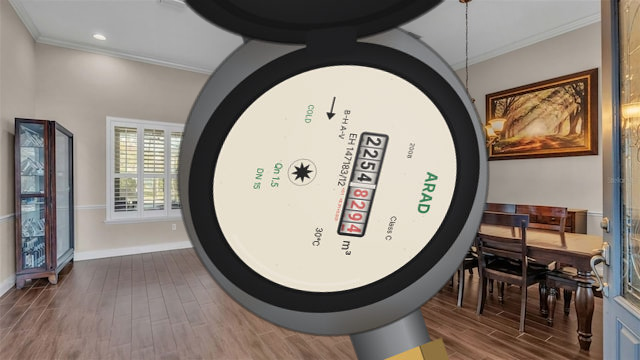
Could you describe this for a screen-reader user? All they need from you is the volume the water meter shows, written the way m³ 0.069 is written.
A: m³ 2254.8294
